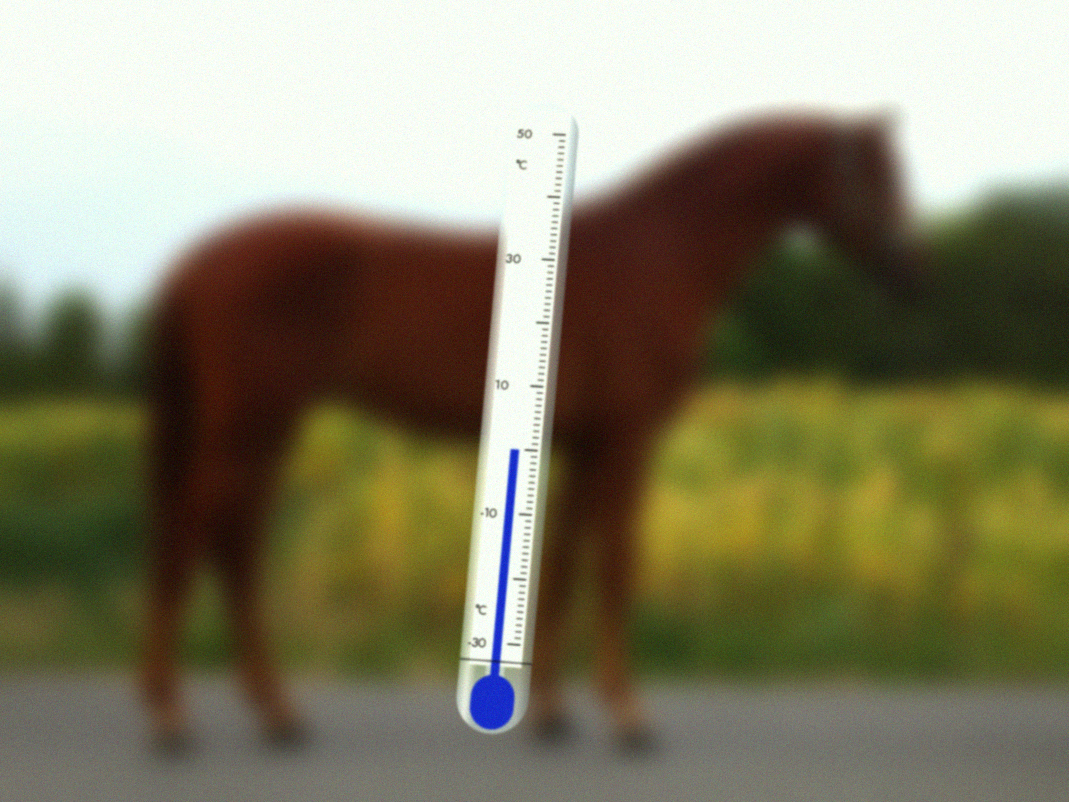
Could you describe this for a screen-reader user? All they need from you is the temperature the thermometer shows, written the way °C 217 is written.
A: °C 0
